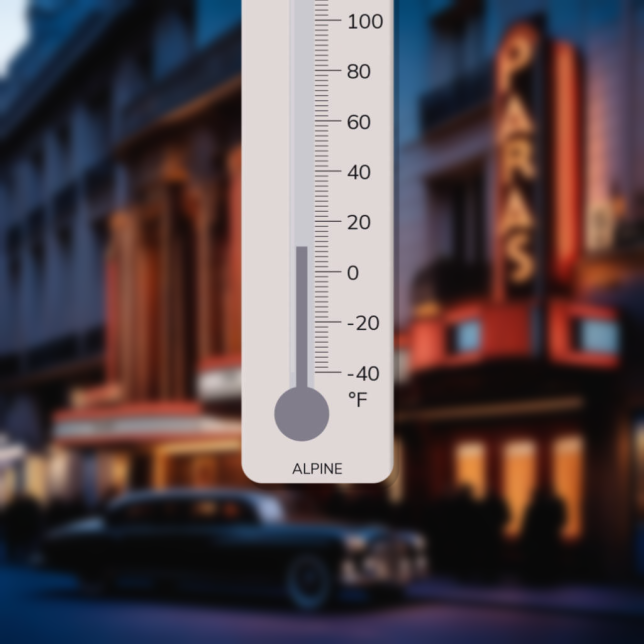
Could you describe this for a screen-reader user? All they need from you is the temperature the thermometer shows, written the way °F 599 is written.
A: °F 10
